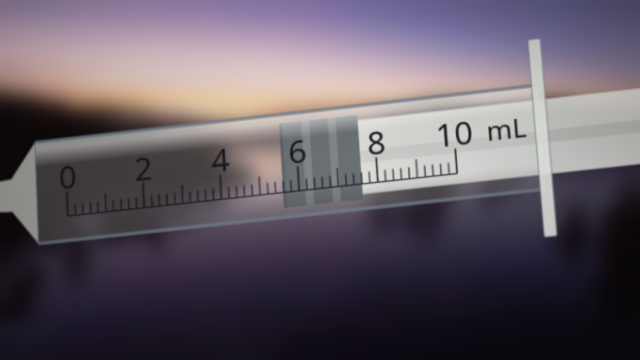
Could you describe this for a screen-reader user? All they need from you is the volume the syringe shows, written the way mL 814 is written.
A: mL 5.6
